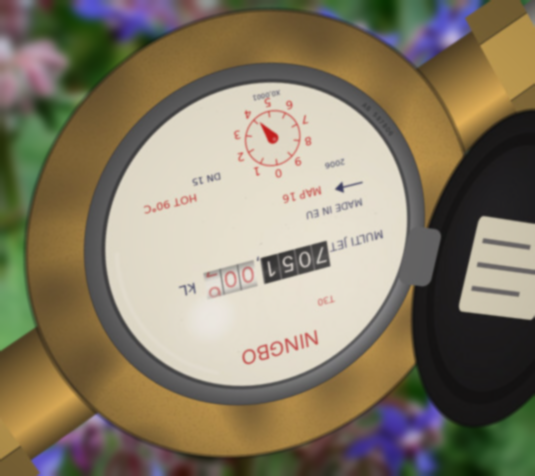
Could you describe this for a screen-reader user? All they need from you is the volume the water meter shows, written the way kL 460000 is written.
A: kL 7051.0064
